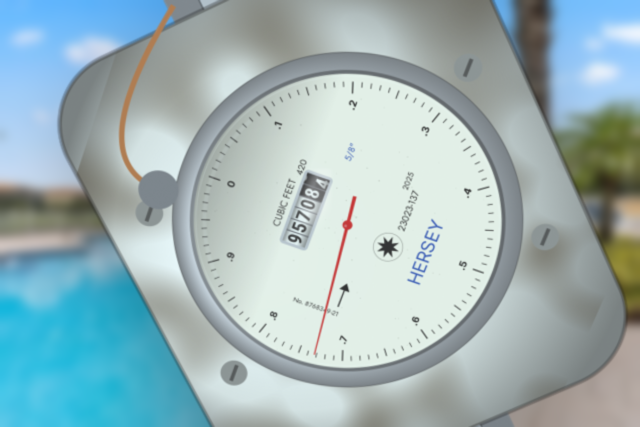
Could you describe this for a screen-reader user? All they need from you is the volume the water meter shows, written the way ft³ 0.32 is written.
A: ft³ 957083.73
